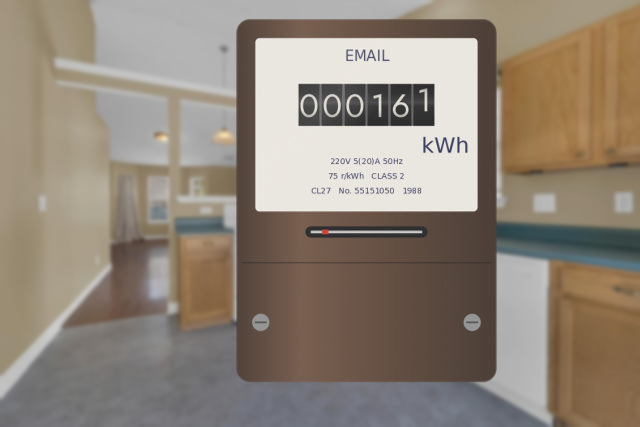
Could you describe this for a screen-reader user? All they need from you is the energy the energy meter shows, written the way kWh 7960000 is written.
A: kWh 161
